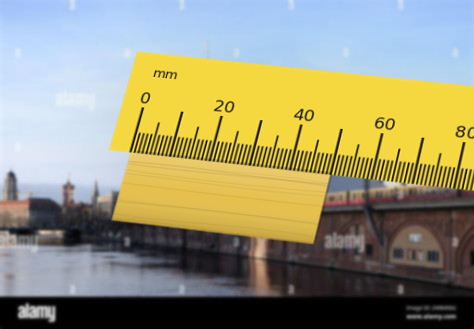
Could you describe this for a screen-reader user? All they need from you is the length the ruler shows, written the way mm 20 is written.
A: mm 50
